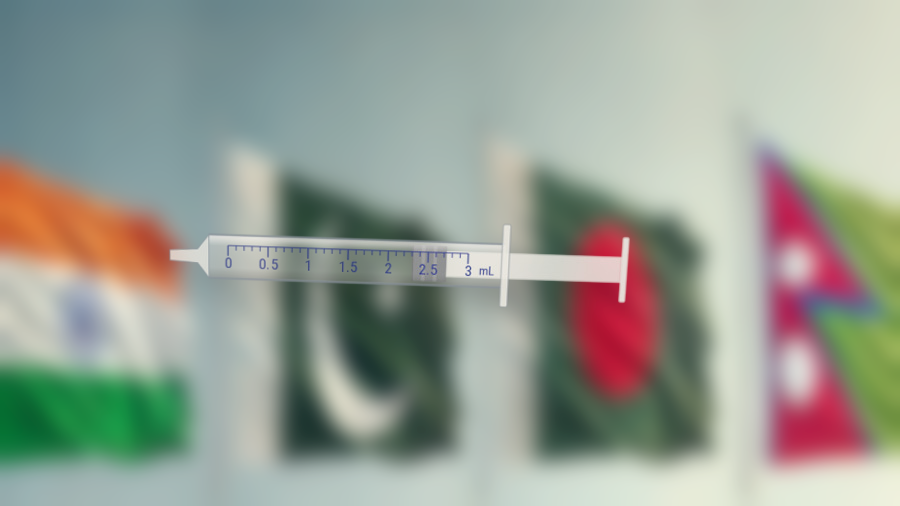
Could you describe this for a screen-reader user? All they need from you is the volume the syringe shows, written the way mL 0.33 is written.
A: mL 2.3
